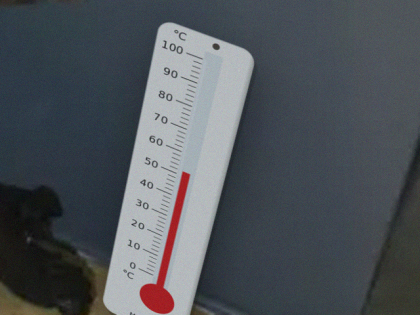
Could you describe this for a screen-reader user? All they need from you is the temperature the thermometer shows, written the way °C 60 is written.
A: °C 52
